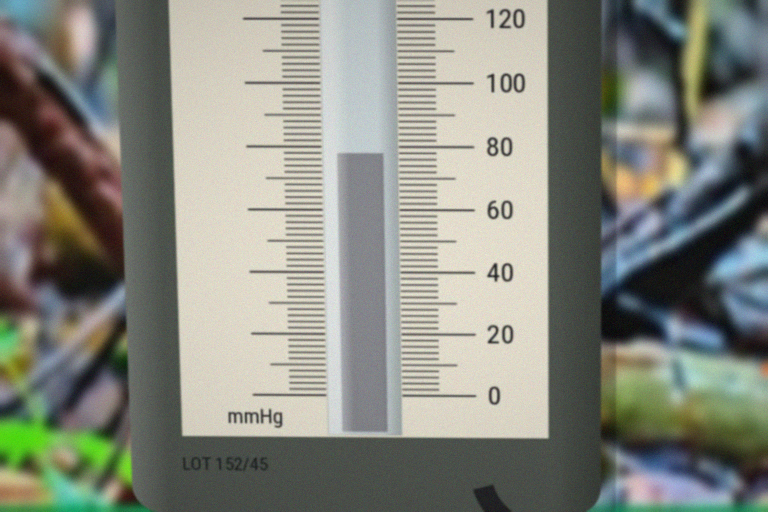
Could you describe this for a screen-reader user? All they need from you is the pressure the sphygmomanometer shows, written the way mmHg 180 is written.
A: mmHg 78
